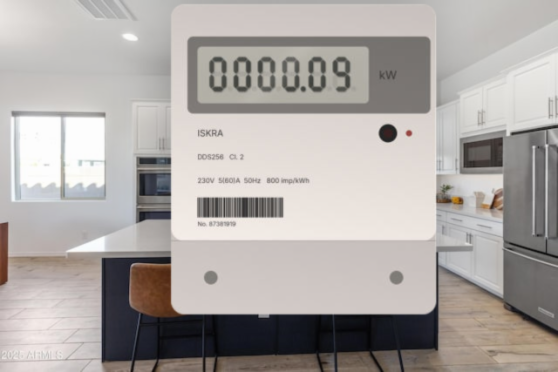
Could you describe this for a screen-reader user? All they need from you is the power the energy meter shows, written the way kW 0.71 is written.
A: kW 0.09
